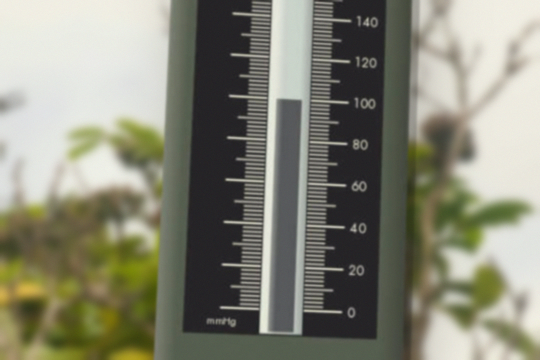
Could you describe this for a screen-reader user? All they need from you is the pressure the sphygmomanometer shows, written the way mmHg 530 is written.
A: mmHg 100
